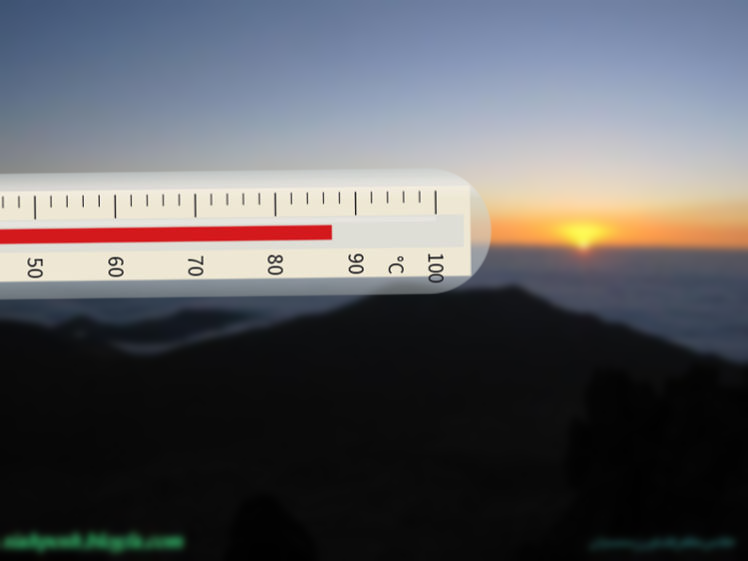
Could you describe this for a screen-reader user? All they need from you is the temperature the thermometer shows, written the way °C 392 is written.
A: °C 87
